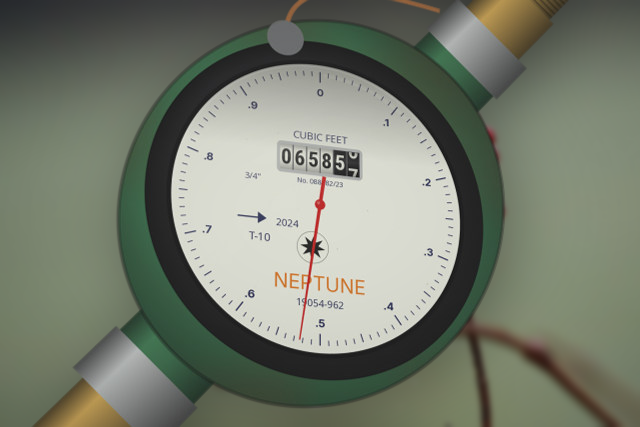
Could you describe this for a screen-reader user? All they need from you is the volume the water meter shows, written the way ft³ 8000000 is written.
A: ft³ 65856.52
